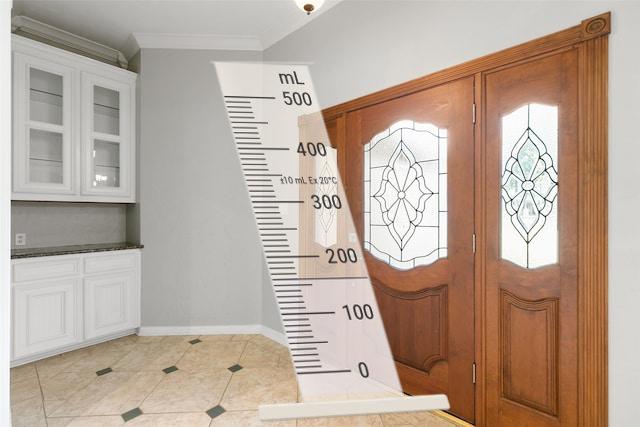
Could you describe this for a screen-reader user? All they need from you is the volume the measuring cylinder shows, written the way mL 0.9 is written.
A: mL 160
